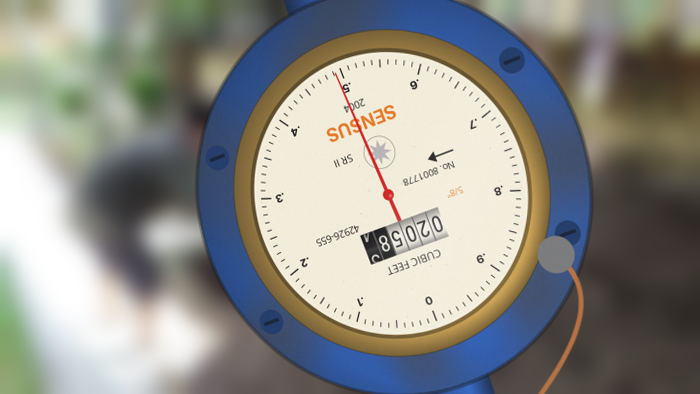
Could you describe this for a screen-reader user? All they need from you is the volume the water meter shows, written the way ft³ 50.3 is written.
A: ft³ 20583.49
